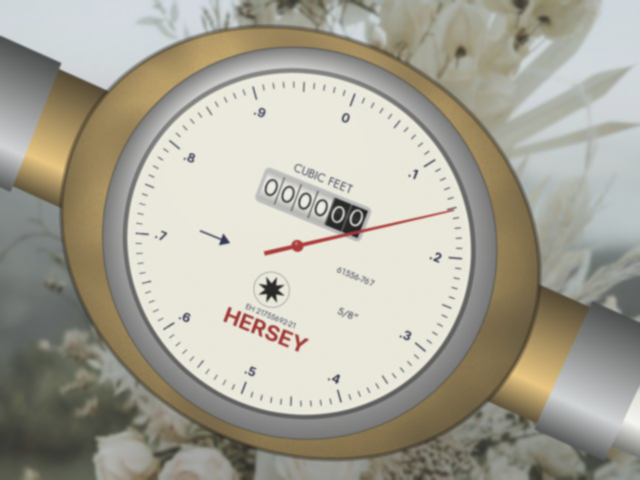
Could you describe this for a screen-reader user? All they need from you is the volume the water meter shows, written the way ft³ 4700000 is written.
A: ft³ 0.15
